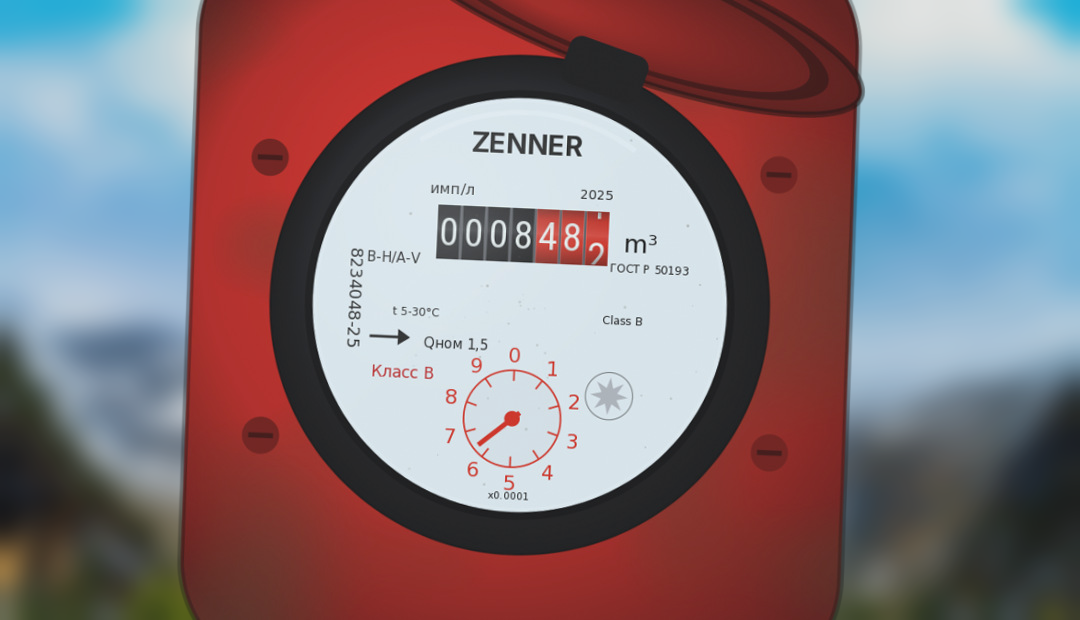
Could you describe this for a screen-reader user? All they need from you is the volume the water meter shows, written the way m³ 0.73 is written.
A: m³ 8.4816
